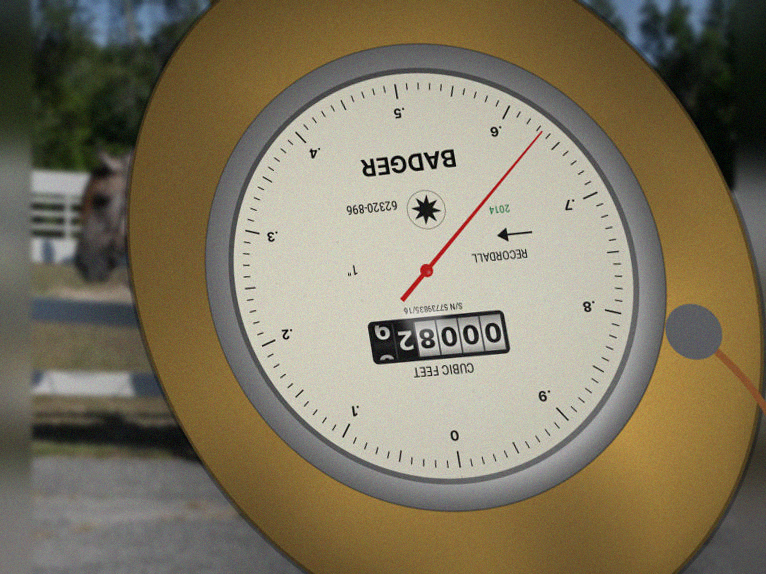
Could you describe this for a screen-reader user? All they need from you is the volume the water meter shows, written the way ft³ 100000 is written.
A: ft³ 828.63
